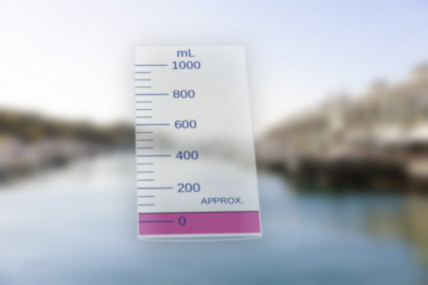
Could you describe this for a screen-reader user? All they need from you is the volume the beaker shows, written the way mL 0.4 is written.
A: mL 50
